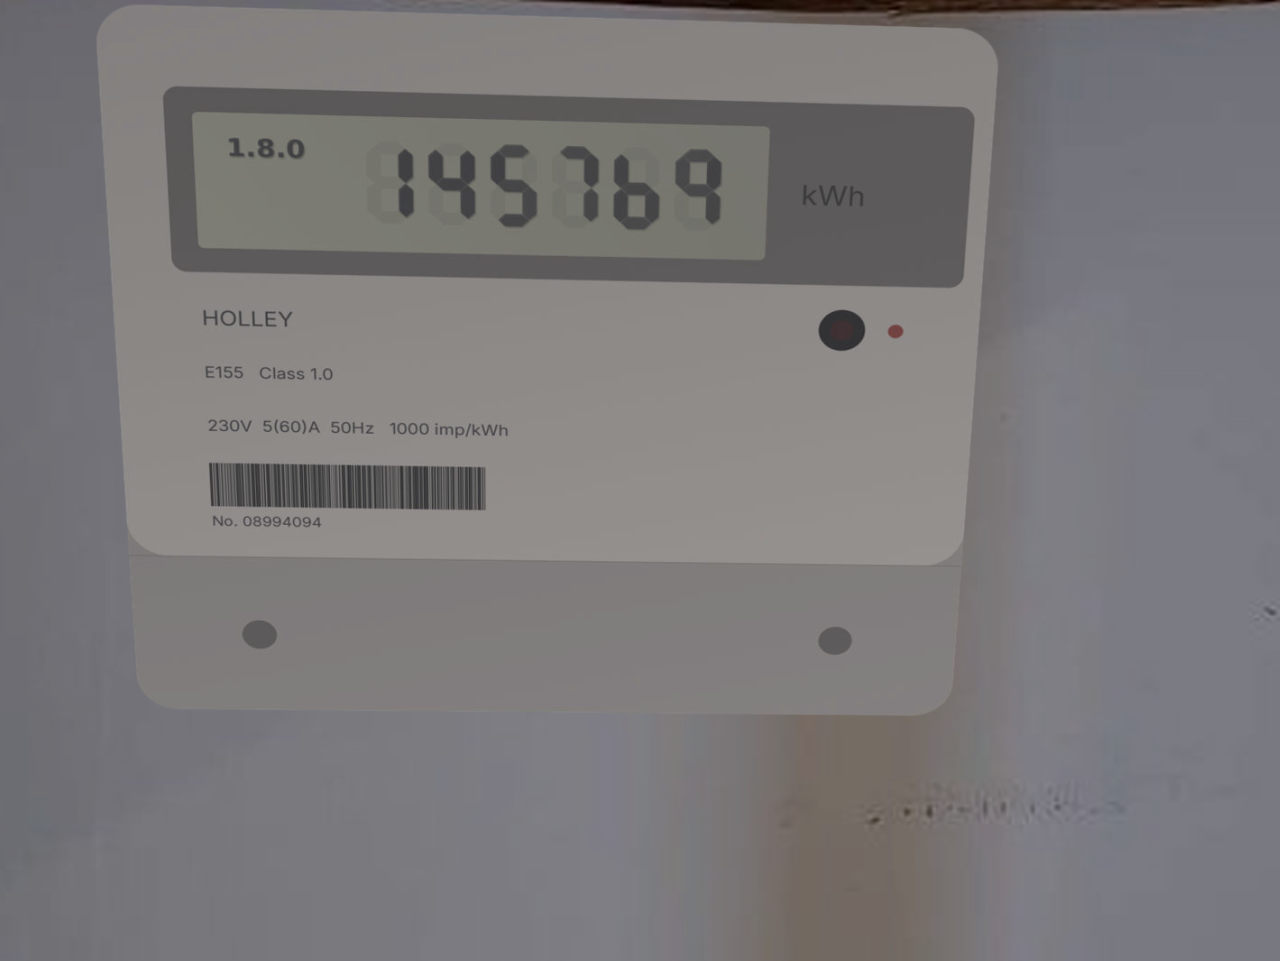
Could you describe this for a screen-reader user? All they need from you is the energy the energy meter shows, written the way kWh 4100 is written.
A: kWh 145769
